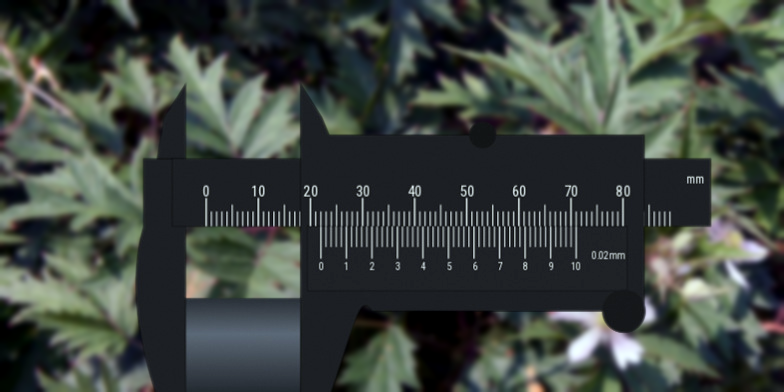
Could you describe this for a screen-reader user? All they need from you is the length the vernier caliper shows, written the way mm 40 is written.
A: mm 22.0
